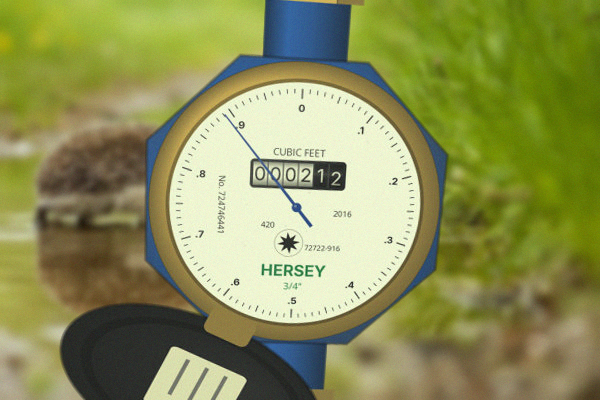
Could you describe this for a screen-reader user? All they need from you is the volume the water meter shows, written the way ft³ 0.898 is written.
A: ft³ 211.89
